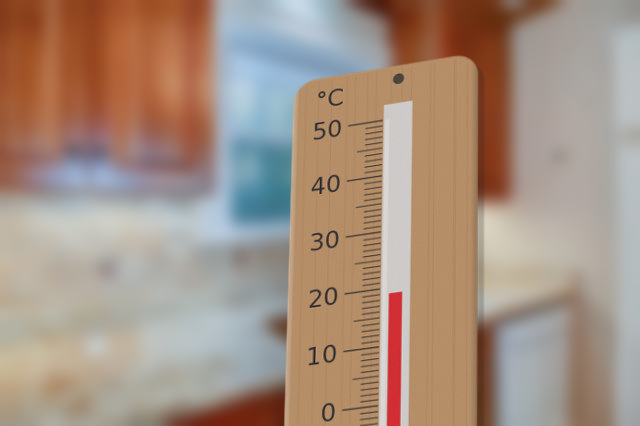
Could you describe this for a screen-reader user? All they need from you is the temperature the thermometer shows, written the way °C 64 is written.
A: °C 19
